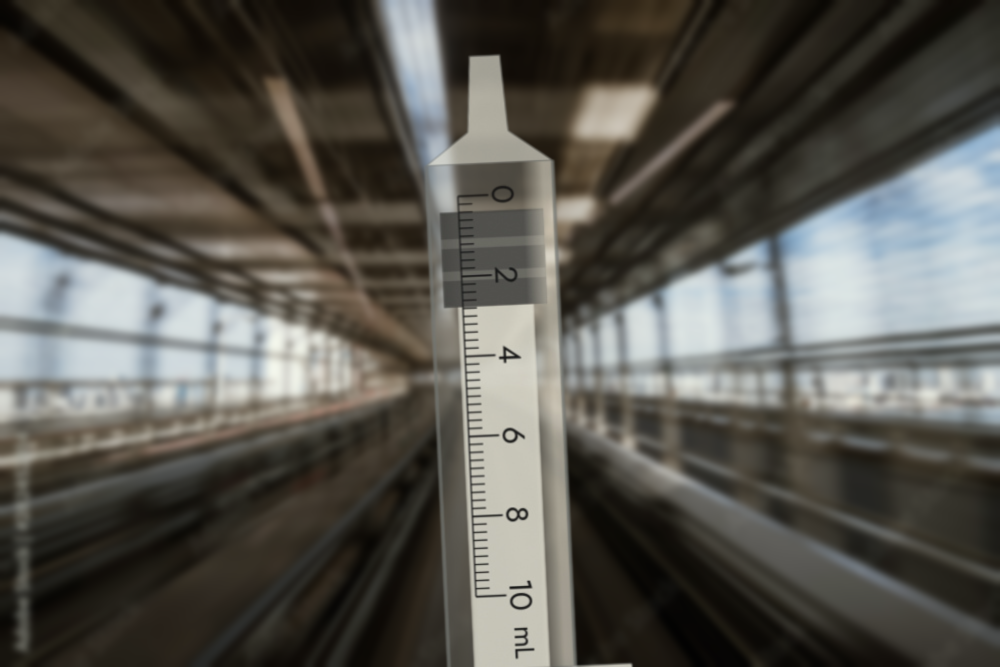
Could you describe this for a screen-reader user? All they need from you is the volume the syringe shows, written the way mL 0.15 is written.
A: mL 0.4
